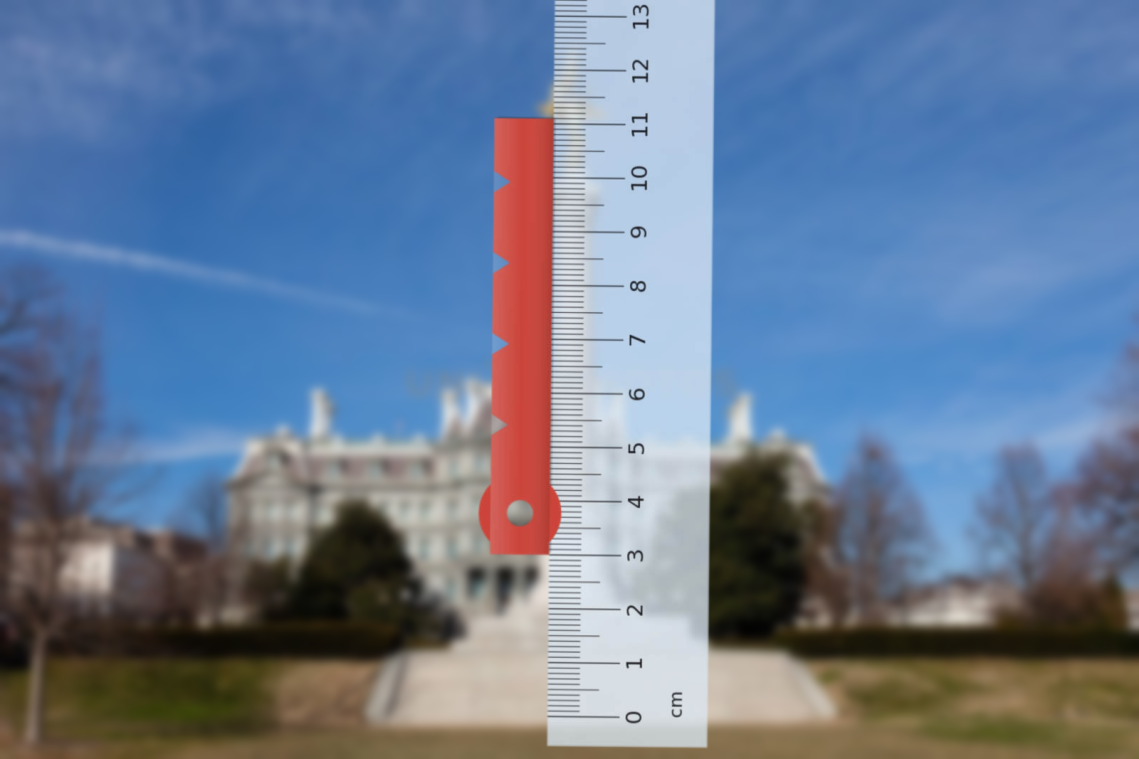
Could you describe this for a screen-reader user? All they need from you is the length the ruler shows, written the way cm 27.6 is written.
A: cm 8.1
